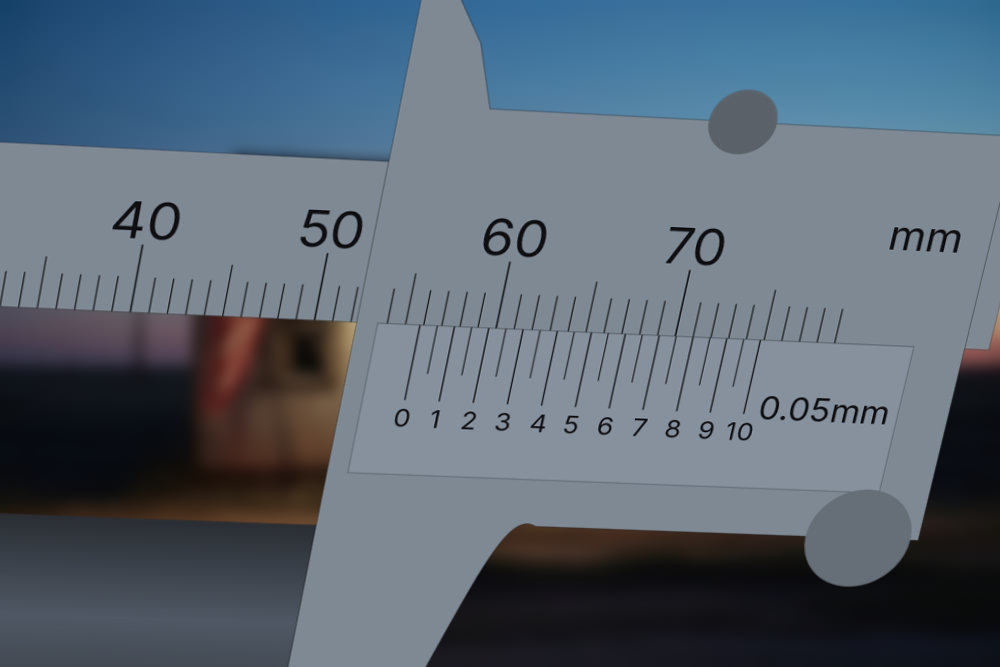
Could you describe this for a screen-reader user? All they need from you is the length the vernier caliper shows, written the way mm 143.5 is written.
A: mm 55.8
